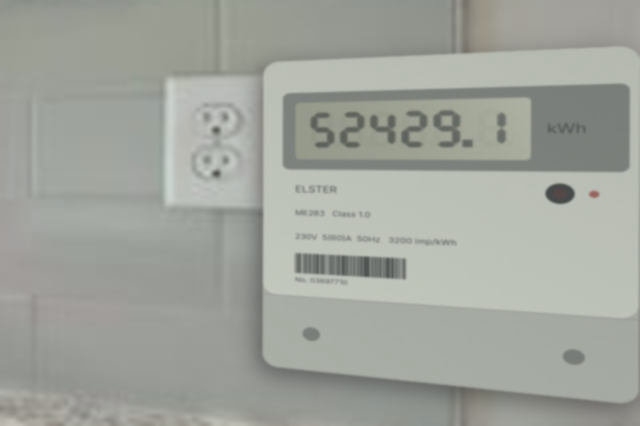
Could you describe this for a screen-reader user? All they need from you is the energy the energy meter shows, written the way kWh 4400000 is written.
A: kWh 52429.1
